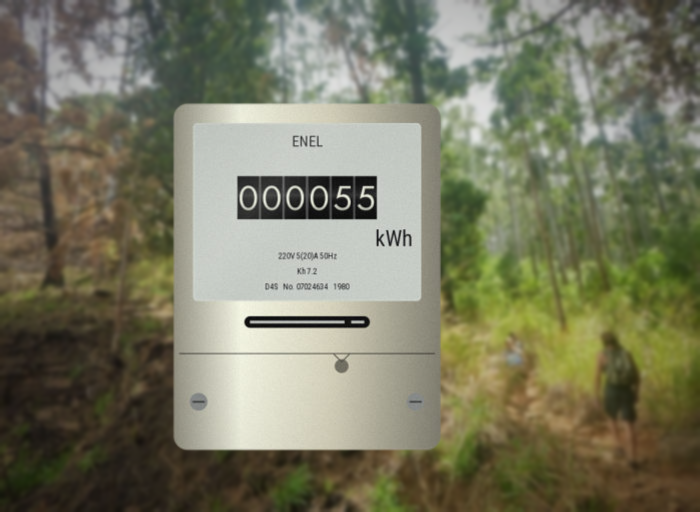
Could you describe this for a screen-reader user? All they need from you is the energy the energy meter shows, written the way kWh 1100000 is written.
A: kWh 55
